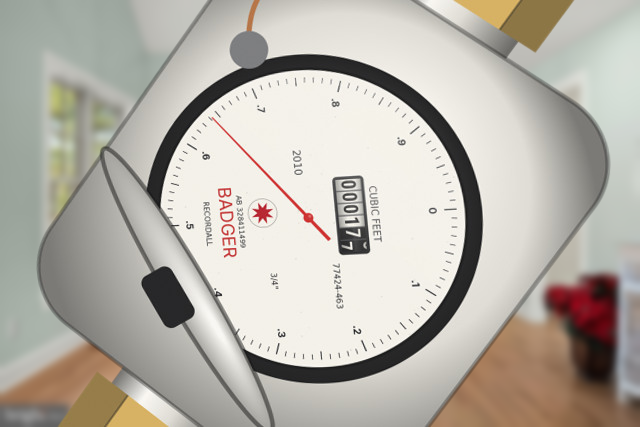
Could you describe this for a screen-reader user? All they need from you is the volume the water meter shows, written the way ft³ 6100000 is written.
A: ft³ 176.64
